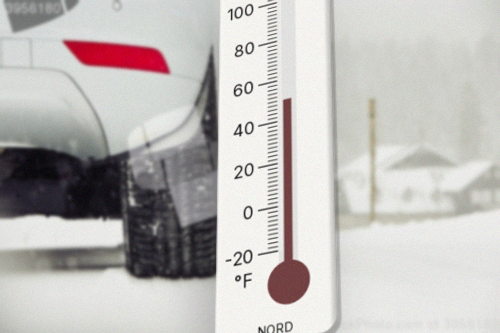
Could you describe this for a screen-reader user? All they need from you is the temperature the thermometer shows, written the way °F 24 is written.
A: °F 50
